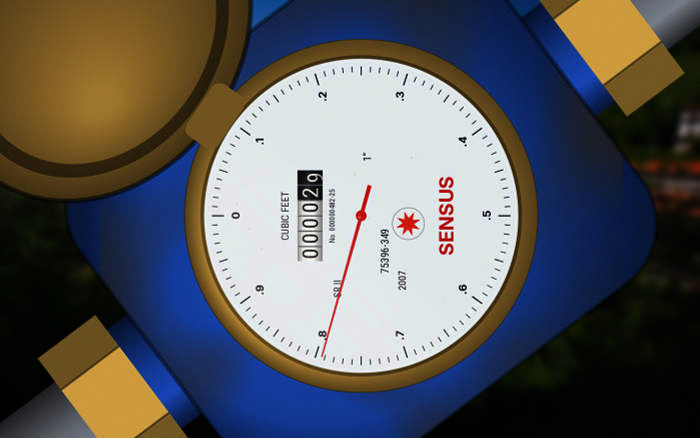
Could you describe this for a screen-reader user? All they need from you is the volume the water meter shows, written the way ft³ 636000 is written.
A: ft³ 28.79
